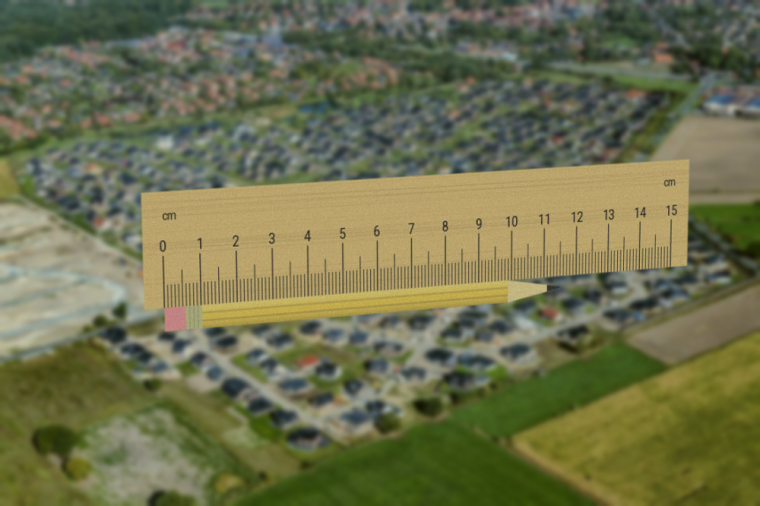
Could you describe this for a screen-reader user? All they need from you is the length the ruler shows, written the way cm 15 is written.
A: cm 11.5
